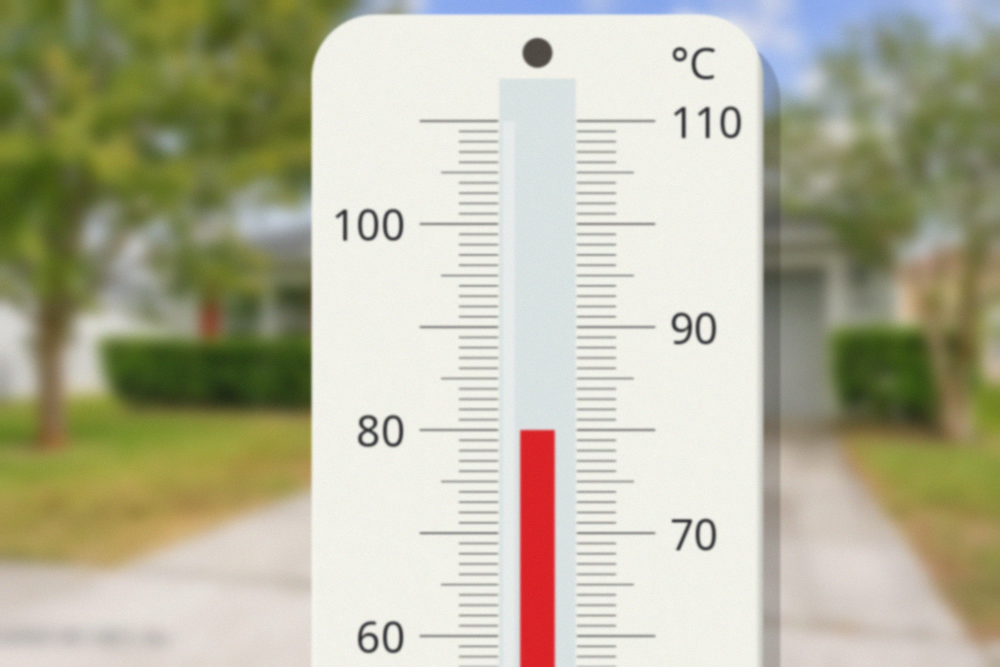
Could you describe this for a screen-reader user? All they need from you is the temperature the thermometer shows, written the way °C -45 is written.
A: °C 80
